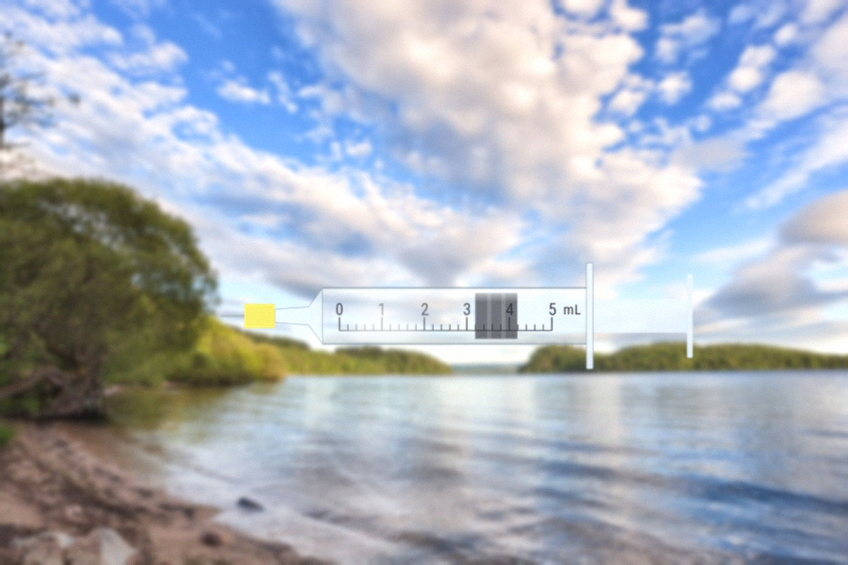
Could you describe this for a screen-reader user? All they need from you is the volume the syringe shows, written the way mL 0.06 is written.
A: mL 3.2
